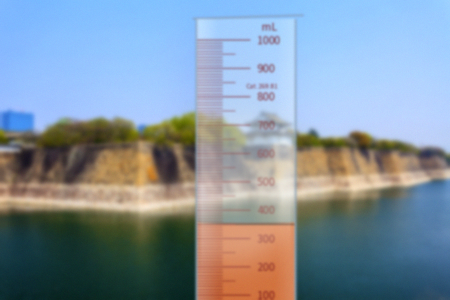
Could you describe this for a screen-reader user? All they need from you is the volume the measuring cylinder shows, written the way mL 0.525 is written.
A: mL 350
